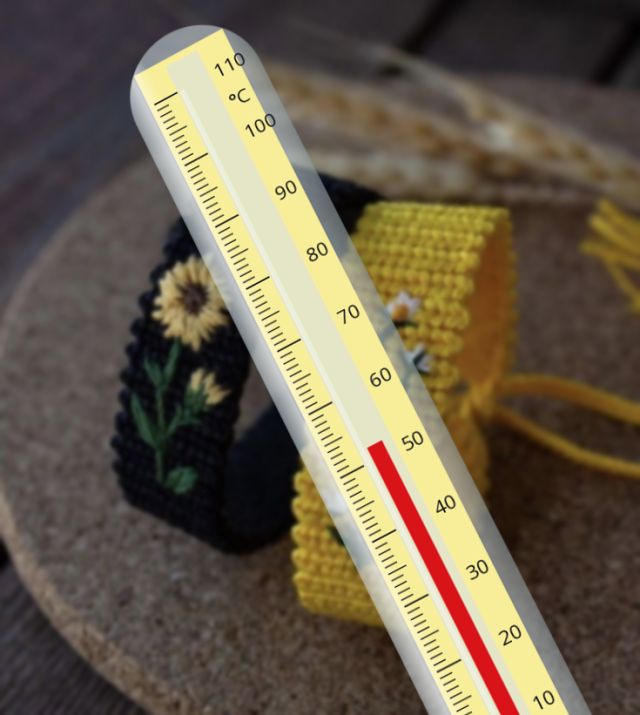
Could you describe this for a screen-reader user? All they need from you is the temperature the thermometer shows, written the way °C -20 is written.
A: °C 52
